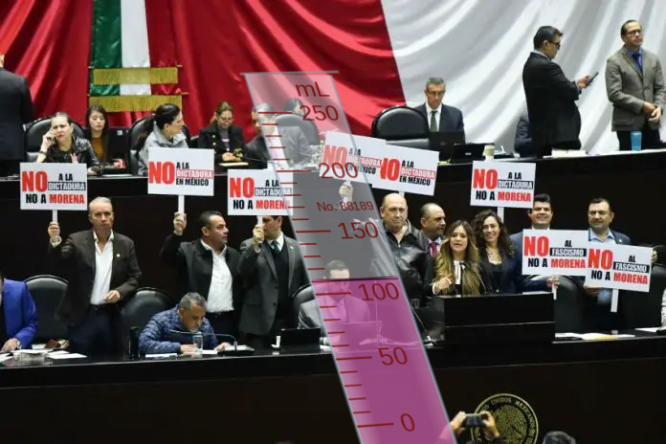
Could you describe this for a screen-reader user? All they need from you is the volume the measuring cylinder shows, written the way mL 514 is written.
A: mL 110
